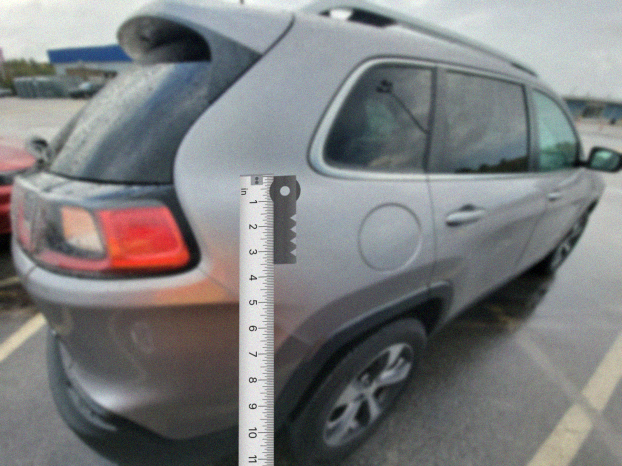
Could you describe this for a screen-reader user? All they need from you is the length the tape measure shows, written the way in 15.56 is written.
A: in 3.5
